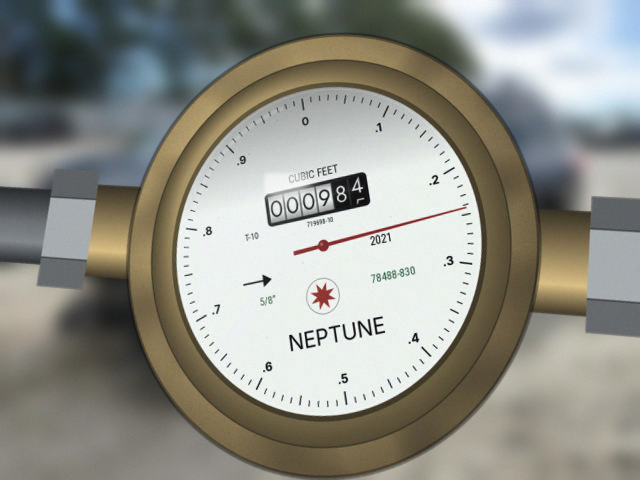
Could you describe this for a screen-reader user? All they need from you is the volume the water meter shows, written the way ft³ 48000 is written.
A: ft³ 984.24
